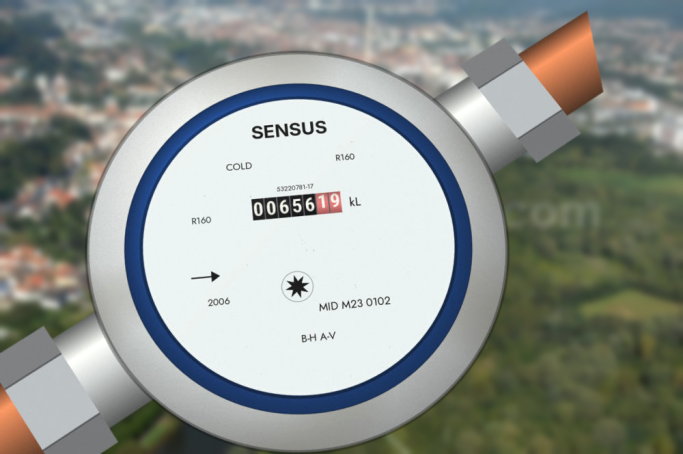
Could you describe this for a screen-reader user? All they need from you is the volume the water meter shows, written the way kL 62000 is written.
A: kL 656.19
